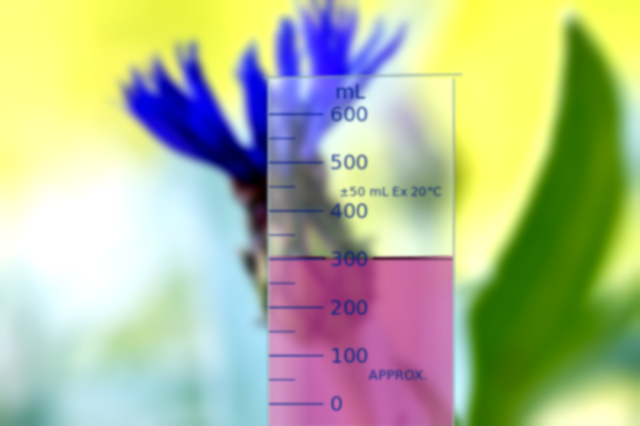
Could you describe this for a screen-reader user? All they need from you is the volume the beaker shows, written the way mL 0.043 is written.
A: mL 300
